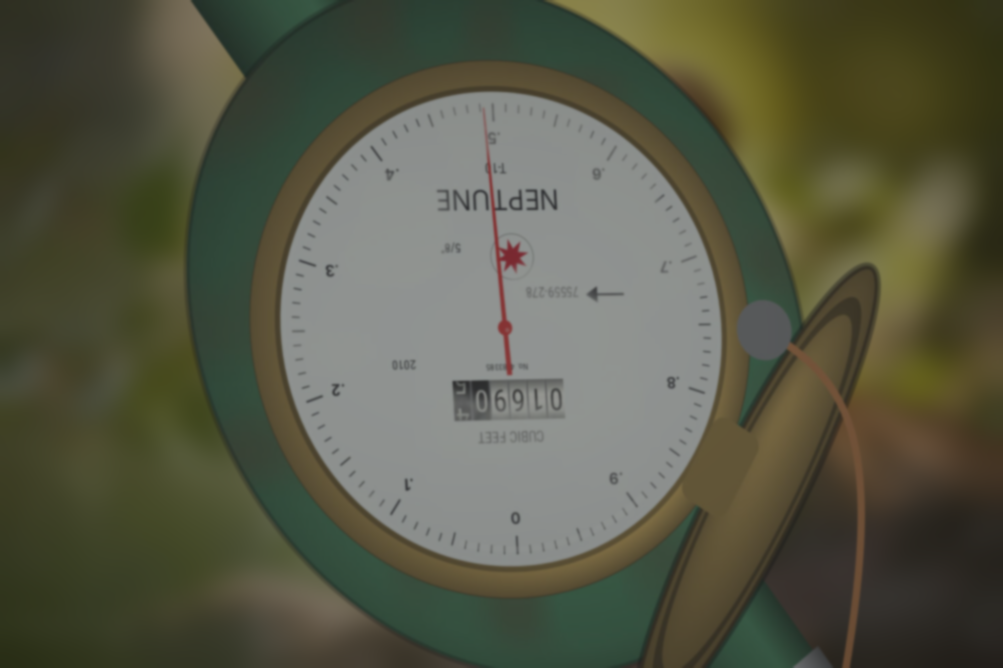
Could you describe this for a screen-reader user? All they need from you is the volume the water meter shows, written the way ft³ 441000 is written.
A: ft³ 16904.49
